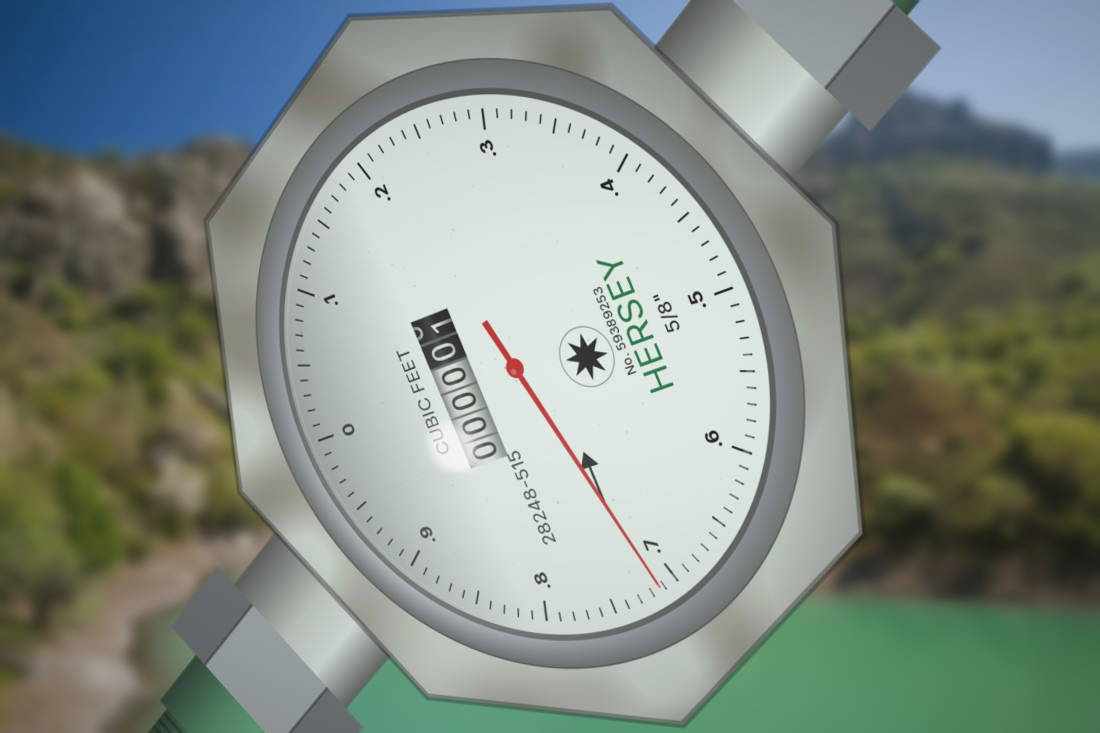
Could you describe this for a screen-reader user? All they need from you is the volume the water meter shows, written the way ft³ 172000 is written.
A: ft³ 0.71
